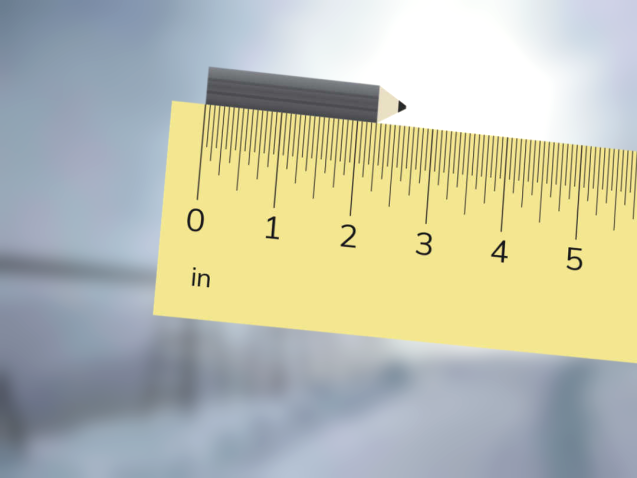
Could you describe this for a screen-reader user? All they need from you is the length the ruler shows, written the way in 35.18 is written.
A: in 2.625
